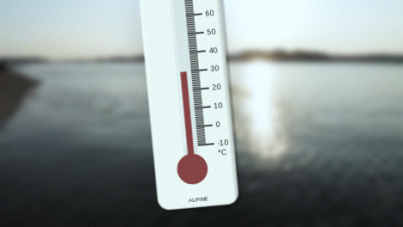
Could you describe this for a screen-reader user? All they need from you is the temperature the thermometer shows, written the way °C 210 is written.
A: °C 30
